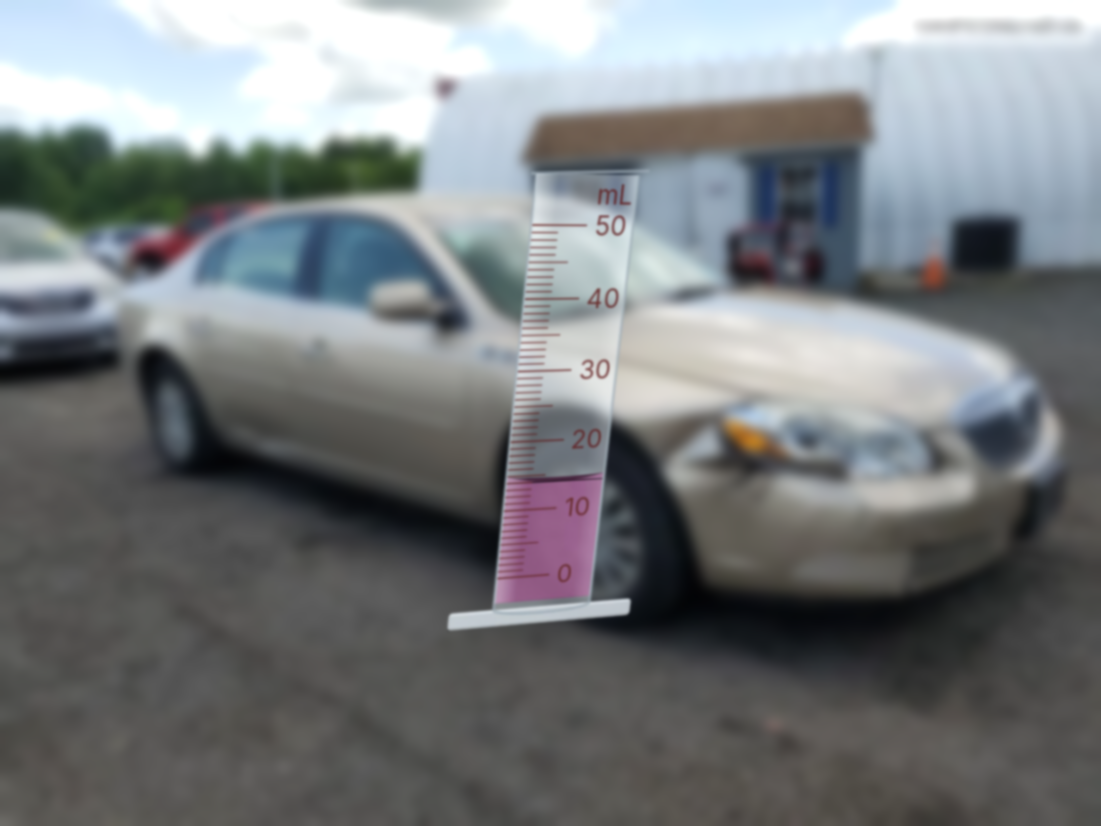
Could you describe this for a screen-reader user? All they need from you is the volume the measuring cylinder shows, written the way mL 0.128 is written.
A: mL 14
